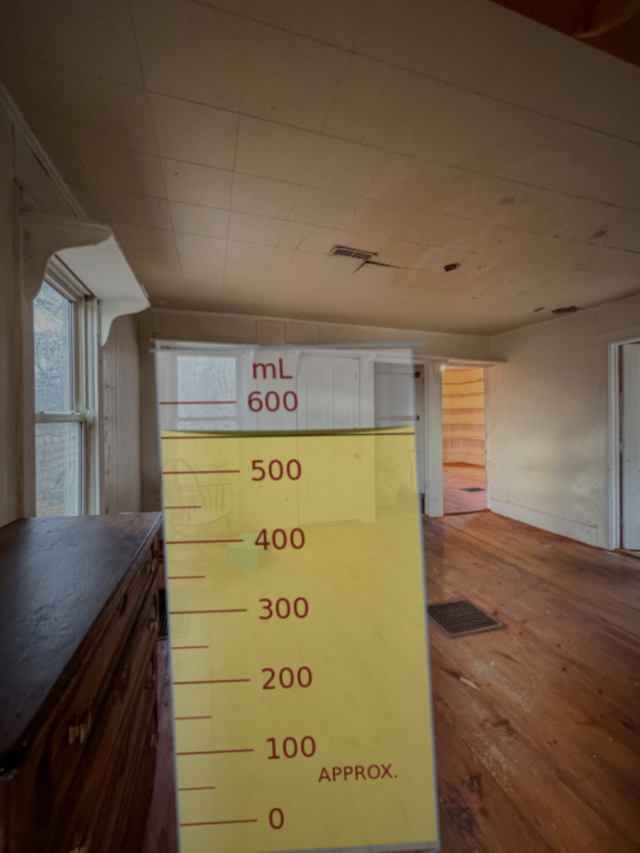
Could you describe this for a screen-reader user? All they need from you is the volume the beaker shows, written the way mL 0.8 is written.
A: mL 550
